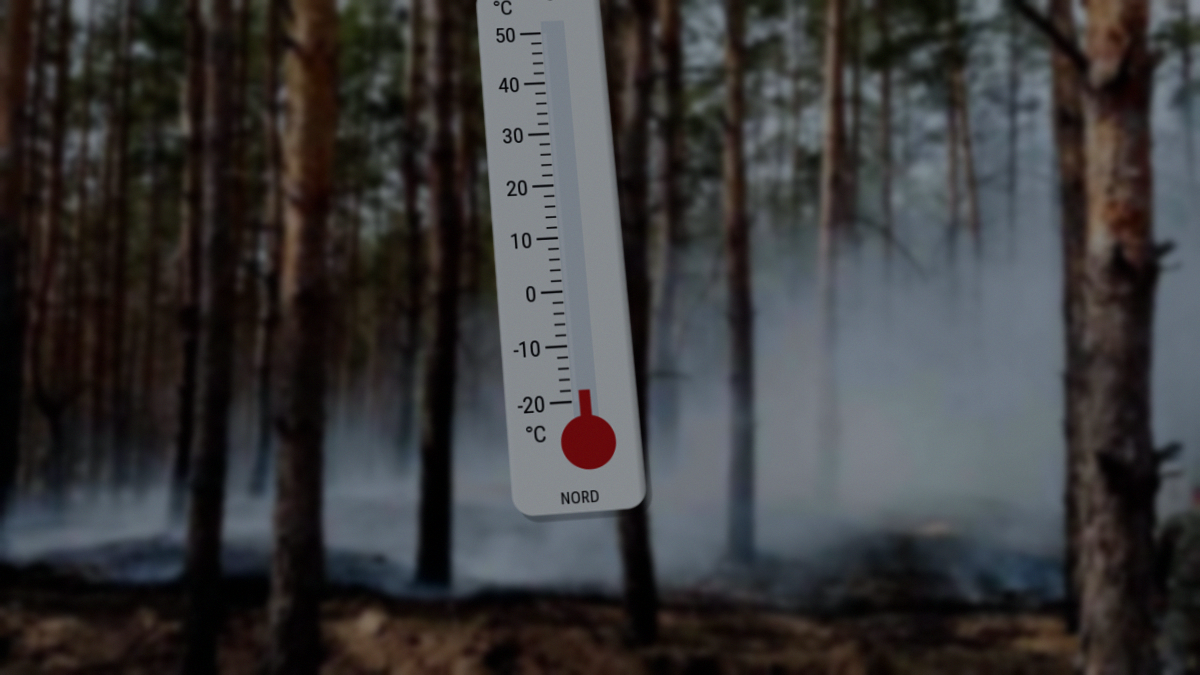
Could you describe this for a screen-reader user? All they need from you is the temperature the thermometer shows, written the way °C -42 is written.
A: °C -18
